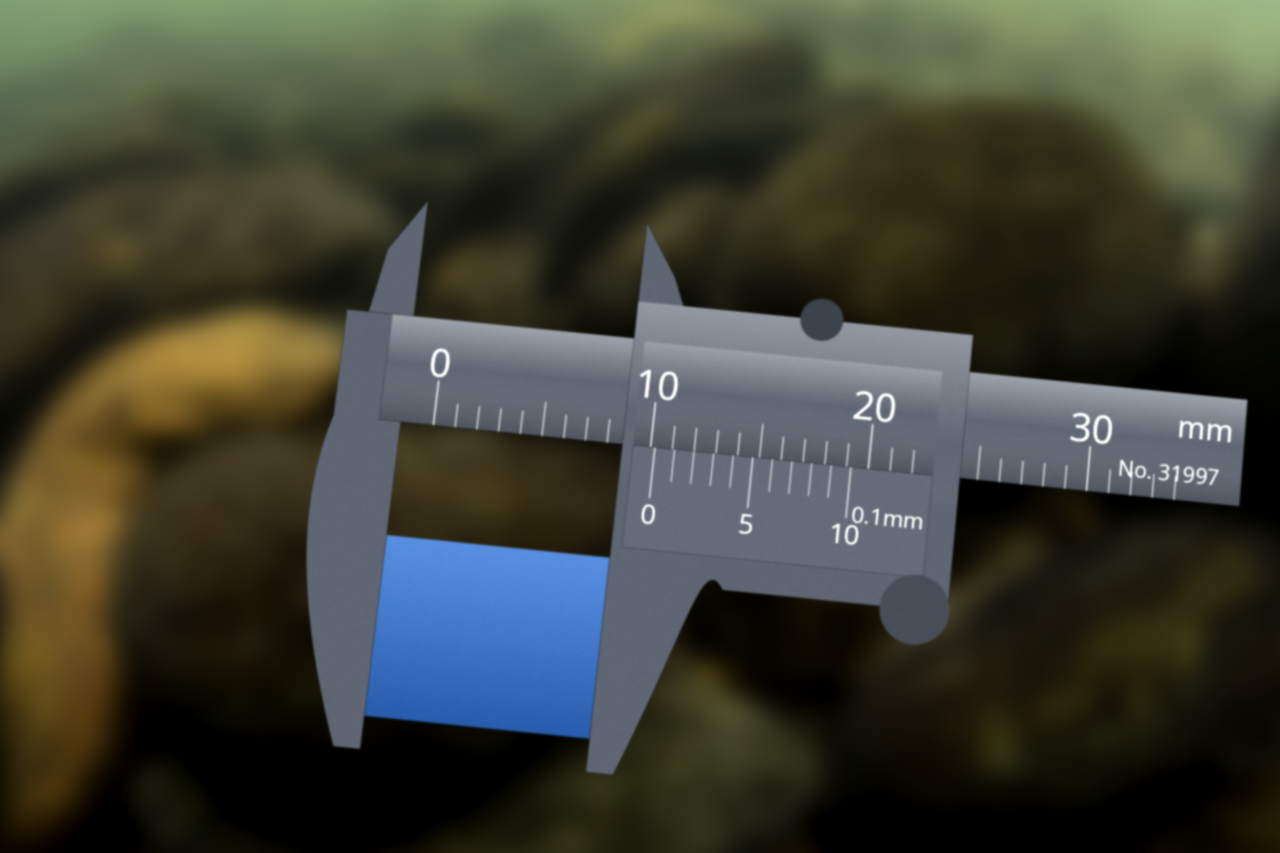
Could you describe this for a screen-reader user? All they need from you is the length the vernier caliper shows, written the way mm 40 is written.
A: mm 10.2
